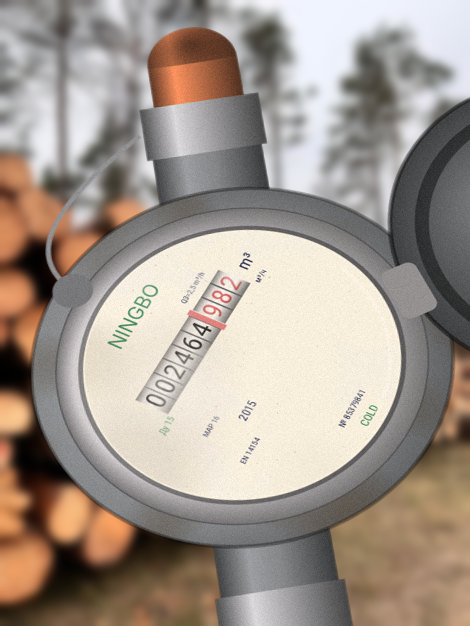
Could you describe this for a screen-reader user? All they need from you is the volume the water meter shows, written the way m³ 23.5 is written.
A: m³ 2464.982
